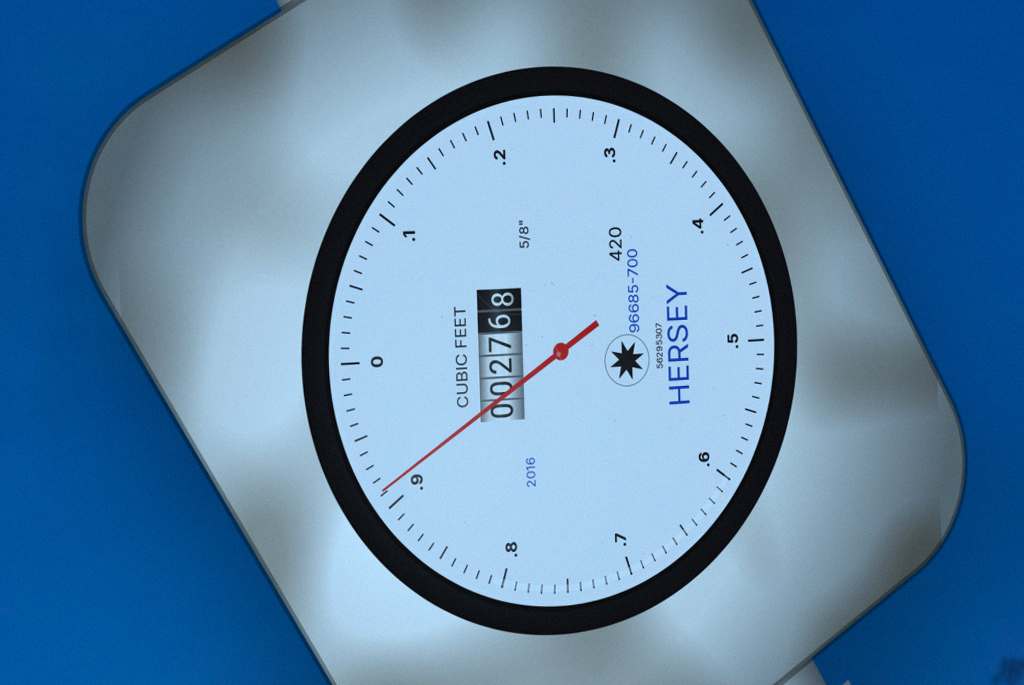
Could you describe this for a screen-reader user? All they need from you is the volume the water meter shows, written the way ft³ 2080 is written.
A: ft³ 2767.91
